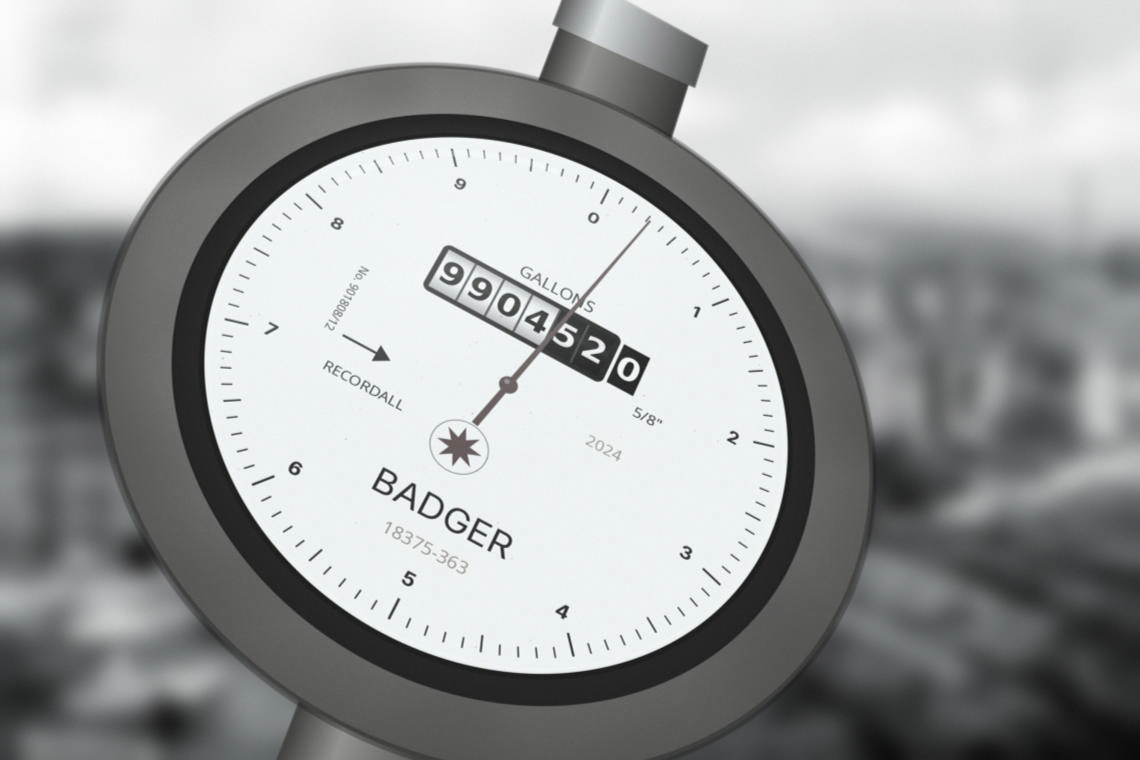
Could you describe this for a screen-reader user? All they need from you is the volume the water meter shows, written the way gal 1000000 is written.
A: gal 9904520.3
